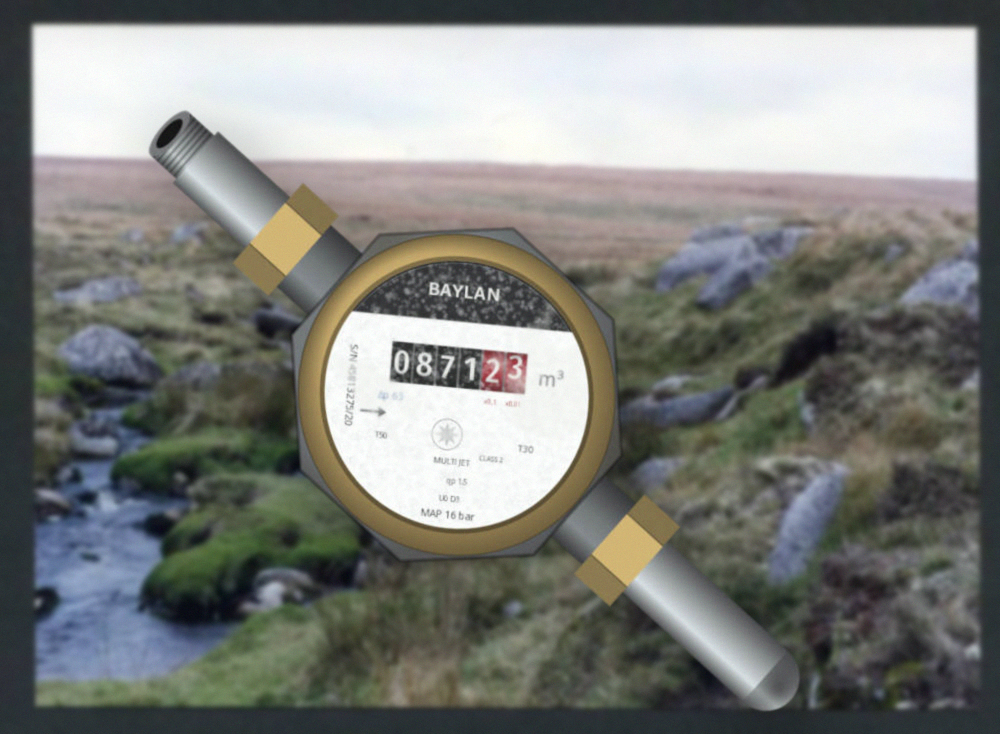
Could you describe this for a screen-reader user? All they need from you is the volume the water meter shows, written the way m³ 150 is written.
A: m³ 871.23
